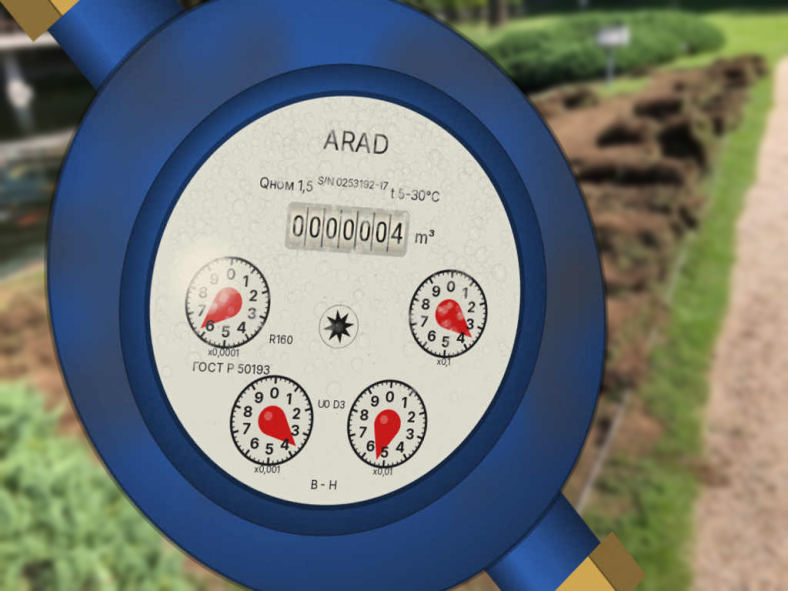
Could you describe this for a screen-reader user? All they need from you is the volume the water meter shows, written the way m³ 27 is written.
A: m³ 4.3536
